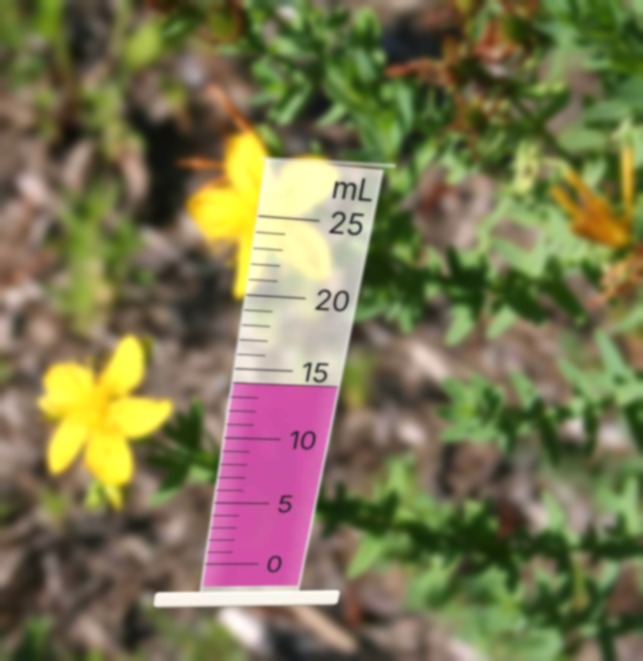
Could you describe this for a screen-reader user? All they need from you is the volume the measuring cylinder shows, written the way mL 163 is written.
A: mL 14
